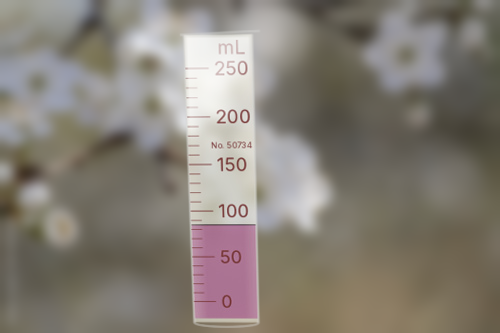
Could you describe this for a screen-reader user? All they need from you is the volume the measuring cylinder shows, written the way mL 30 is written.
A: mL 85
